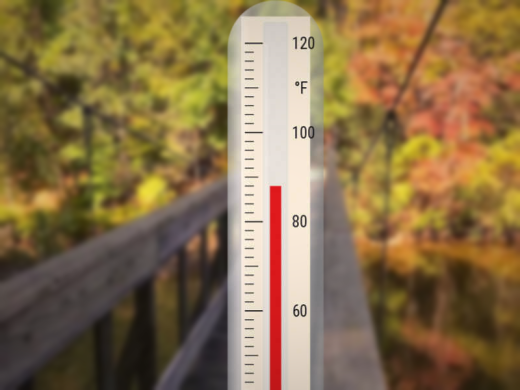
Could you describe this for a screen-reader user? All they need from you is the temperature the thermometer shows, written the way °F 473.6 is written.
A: °F 88
